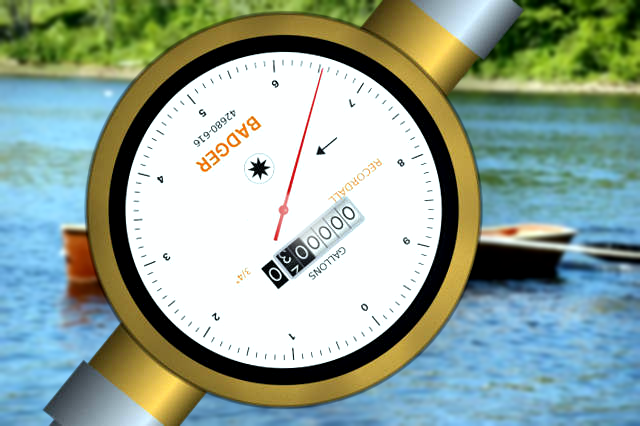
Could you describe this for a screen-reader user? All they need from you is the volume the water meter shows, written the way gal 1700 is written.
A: gal 26.5
